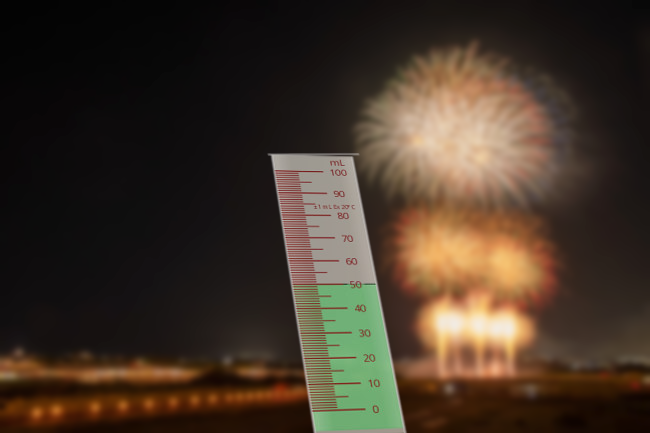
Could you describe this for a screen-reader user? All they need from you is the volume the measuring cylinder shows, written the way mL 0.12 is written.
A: mL 50
